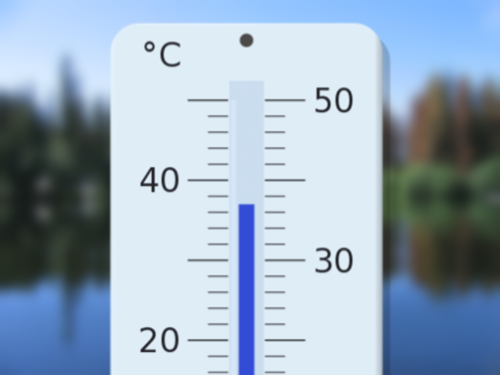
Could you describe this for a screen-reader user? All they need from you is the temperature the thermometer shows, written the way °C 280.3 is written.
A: °C 37
